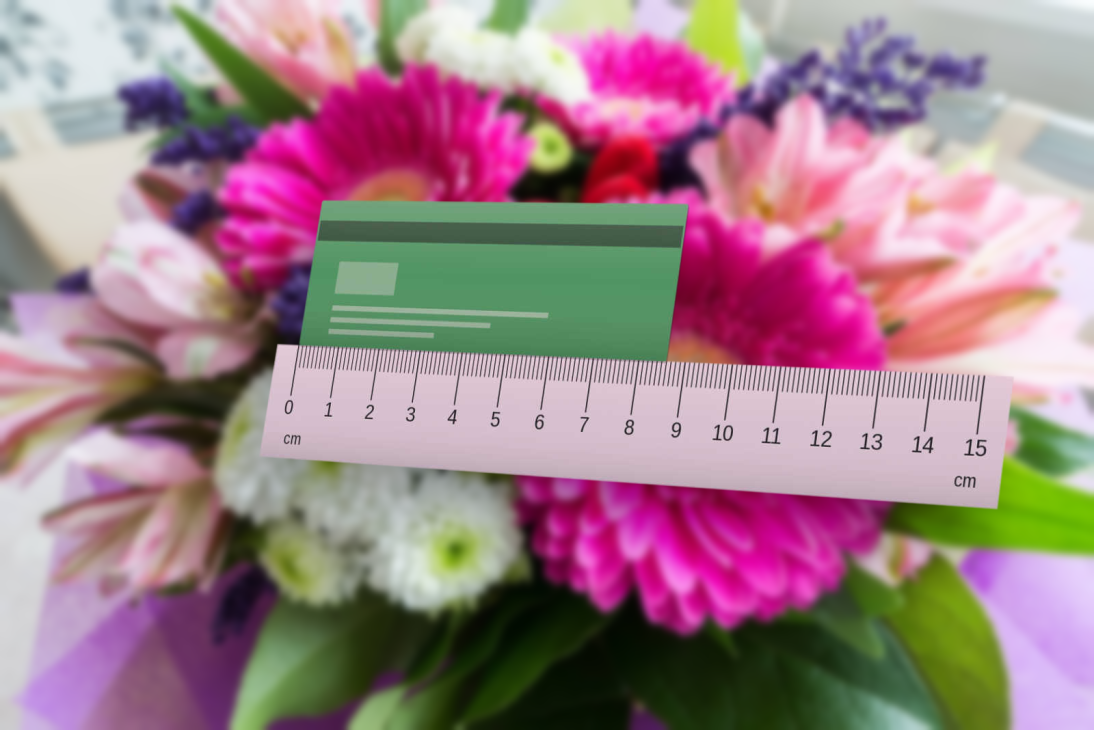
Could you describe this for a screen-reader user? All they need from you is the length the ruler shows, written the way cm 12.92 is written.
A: cm 8.6
